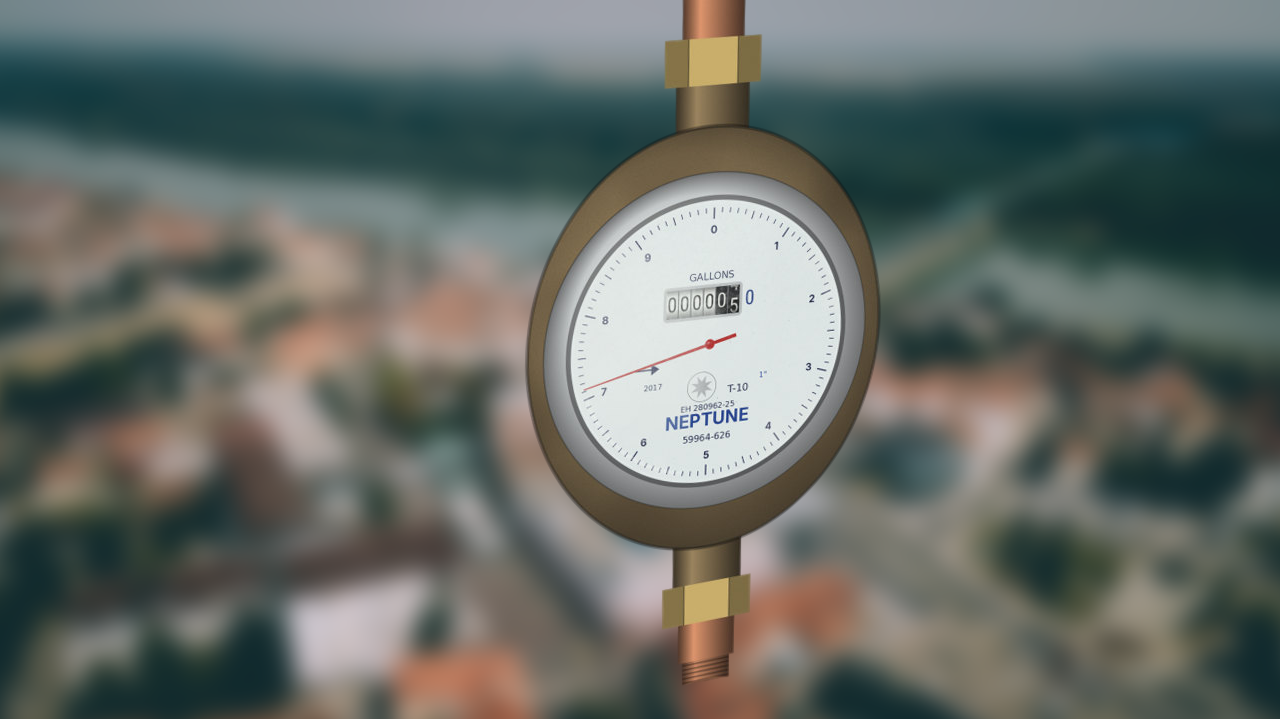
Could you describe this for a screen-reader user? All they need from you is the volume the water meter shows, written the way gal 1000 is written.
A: gal 47.1
